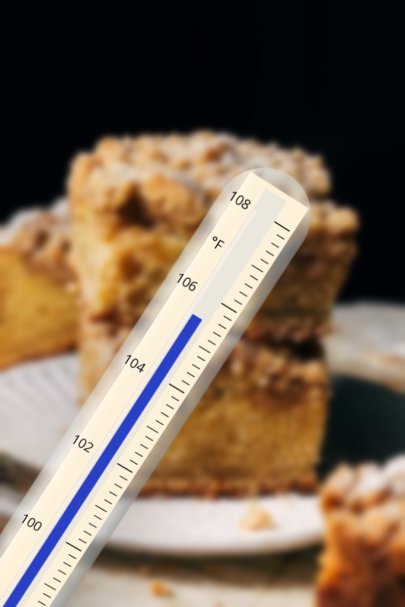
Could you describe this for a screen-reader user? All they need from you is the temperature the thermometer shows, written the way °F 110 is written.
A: °F 105.5
